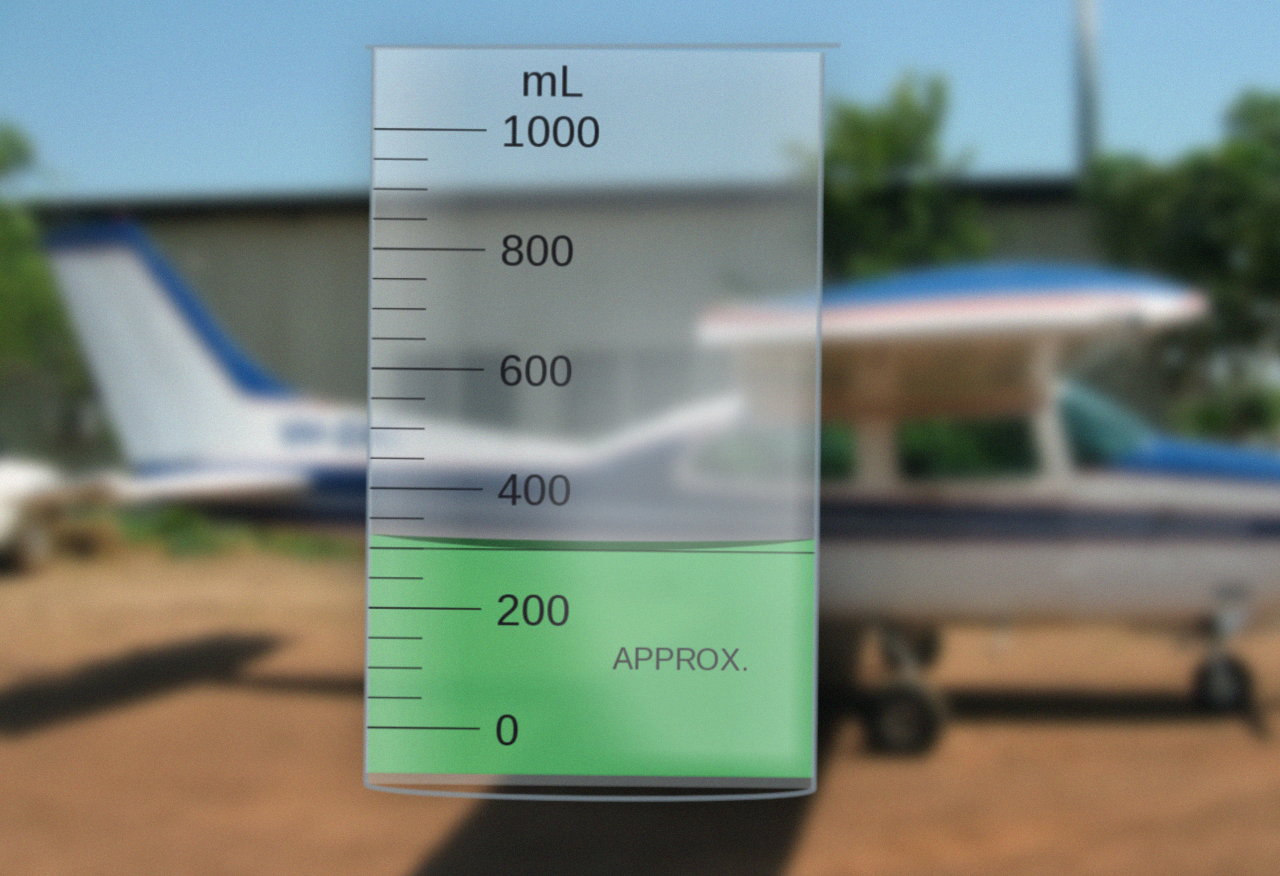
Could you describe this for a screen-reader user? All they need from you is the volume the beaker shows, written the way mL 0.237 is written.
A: mL 300
